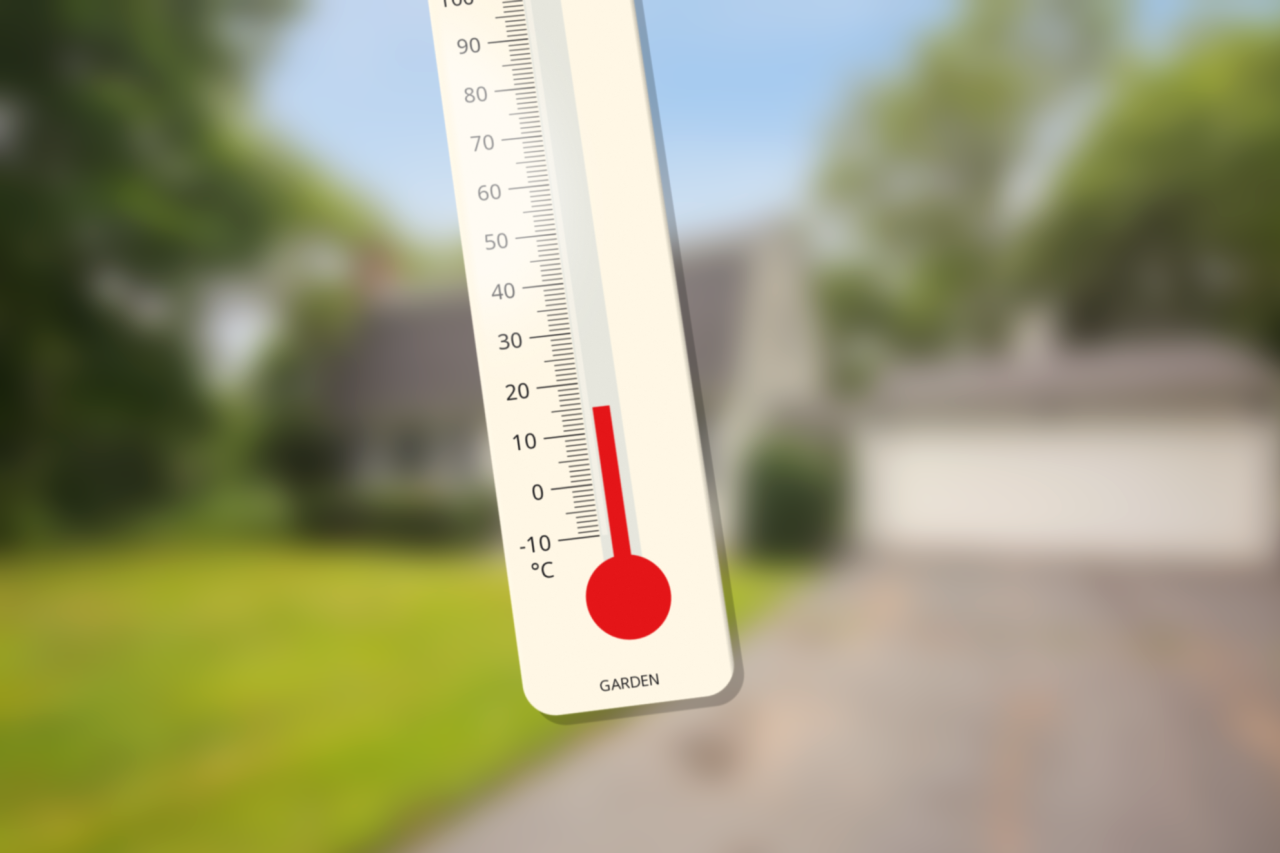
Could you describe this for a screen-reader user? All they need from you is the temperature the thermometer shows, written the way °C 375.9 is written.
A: °C 15
